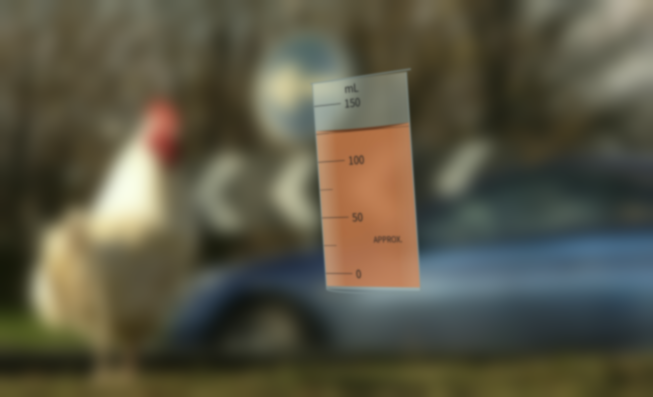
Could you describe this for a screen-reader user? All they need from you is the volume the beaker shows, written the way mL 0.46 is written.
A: mL 125
